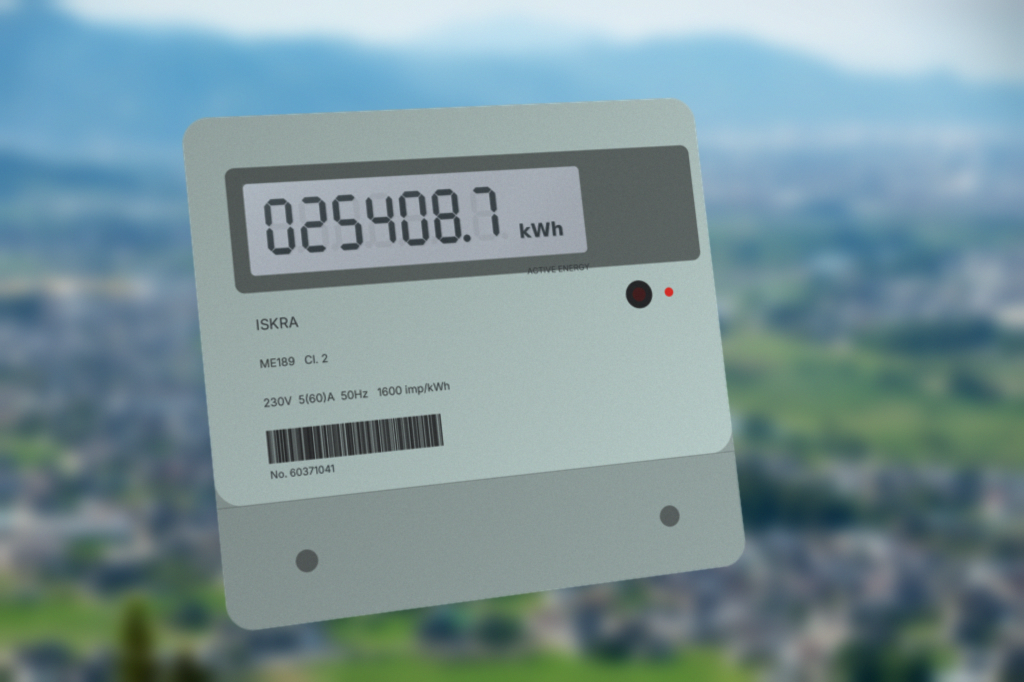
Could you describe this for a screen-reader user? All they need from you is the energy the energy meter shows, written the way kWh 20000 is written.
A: kWh 25408.7
